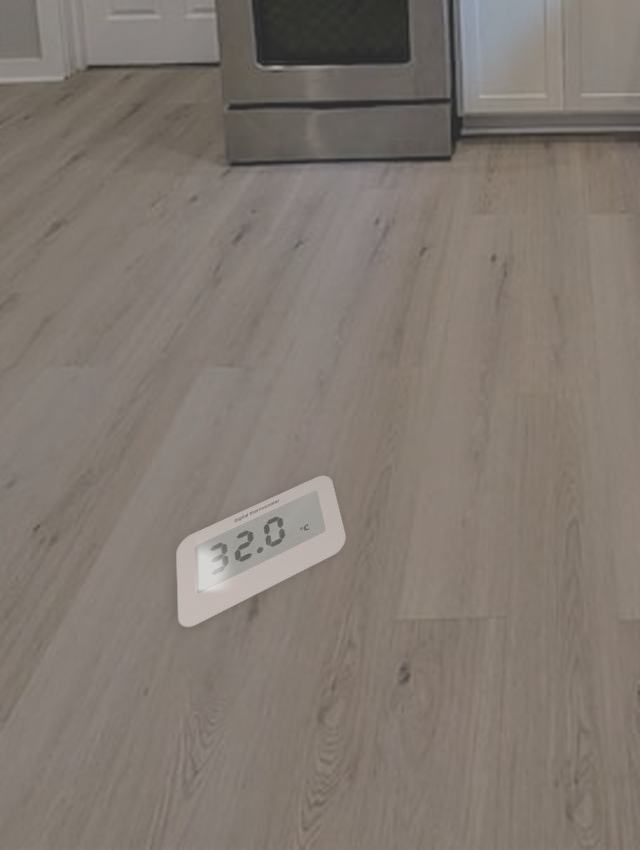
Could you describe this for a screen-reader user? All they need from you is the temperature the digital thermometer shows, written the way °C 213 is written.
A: °C 32.0
